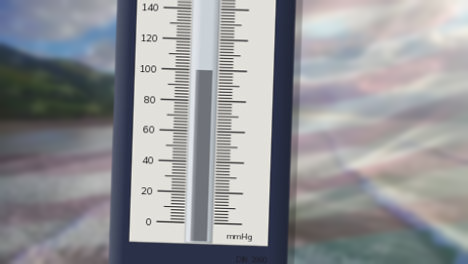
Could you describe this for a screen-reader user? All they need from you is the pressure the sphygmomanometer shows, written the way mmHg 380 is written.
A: mmHg 100
